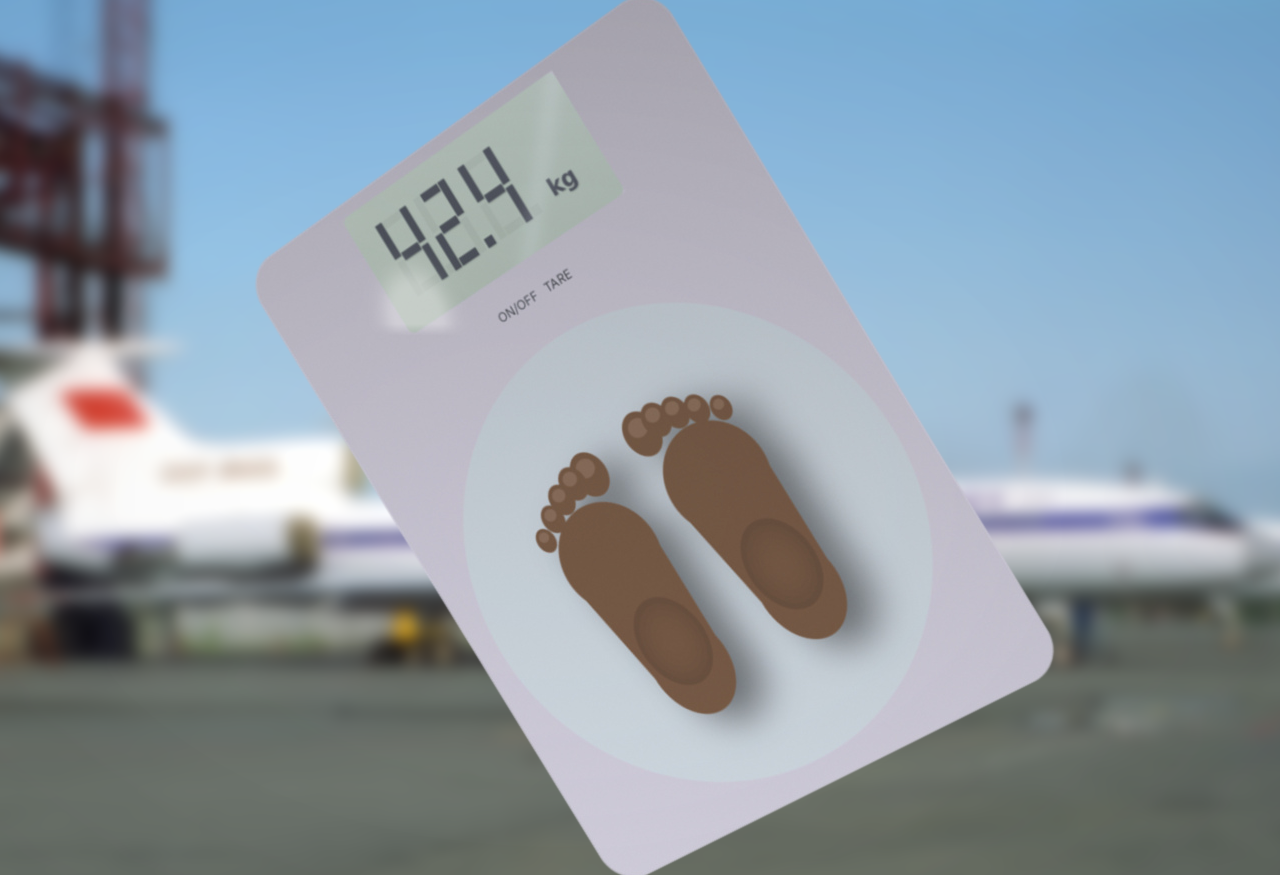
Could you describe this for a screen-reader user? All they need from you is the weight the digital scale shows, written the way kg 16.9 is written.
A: kg 42.4
